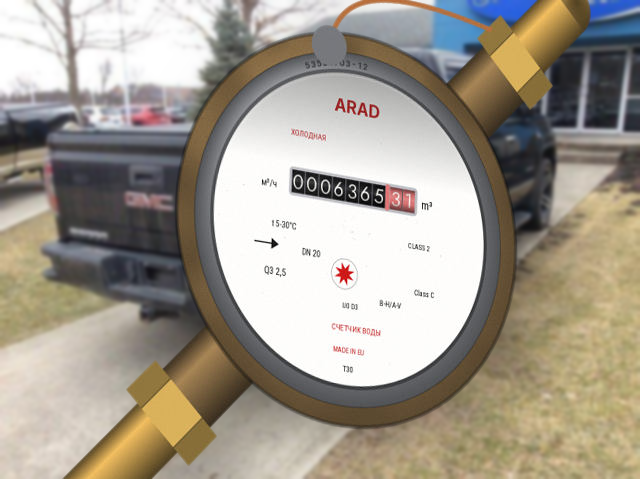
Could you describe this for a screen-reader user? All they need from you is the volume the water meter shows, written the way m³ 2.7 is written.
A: m³ 6365.31
